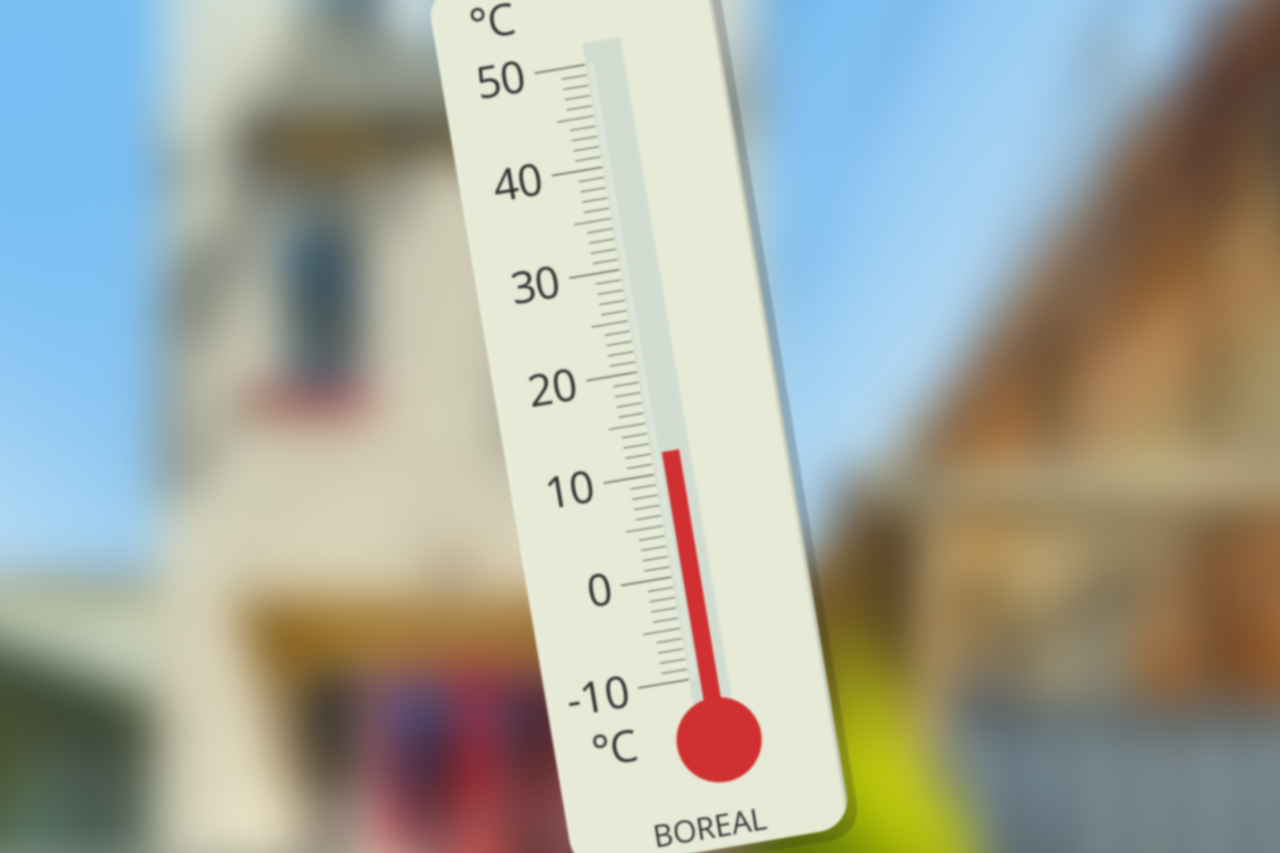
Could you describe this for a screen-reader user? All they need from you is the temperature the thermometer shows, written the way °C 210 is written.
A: °C 12
